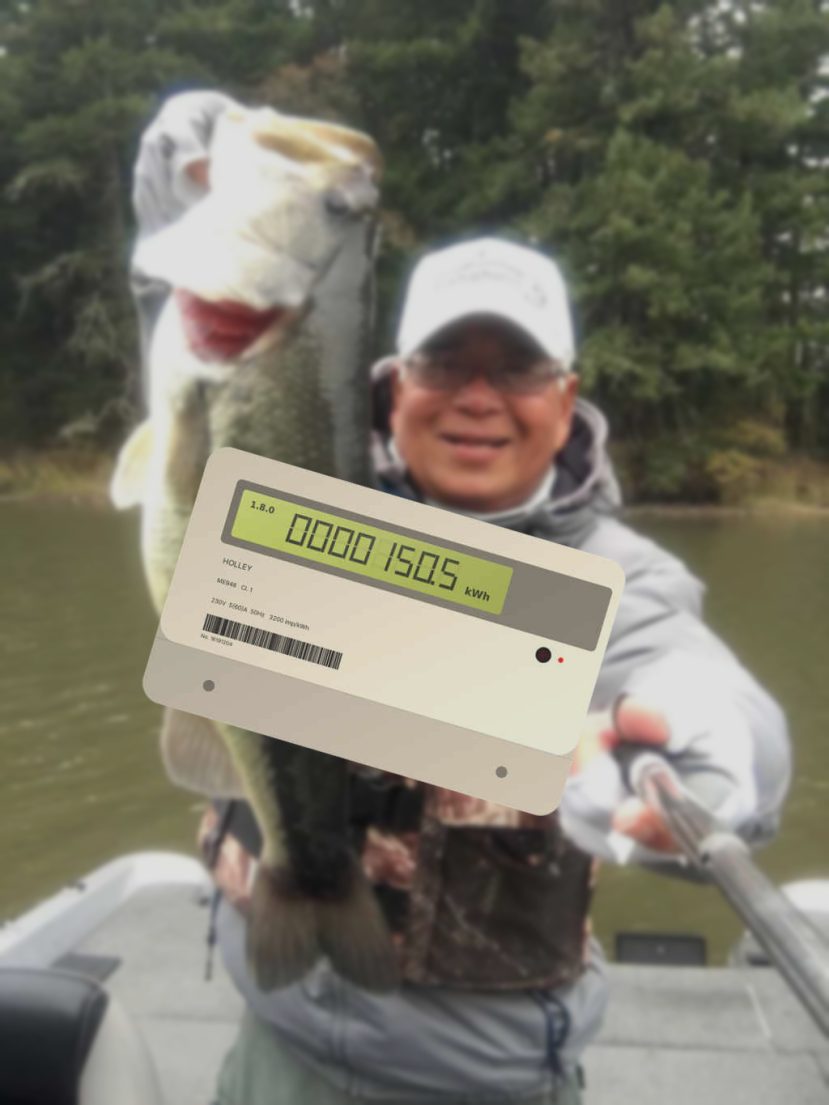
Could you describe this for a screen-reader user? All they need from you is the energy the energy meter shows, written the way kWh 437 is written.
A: kWh 150.5
